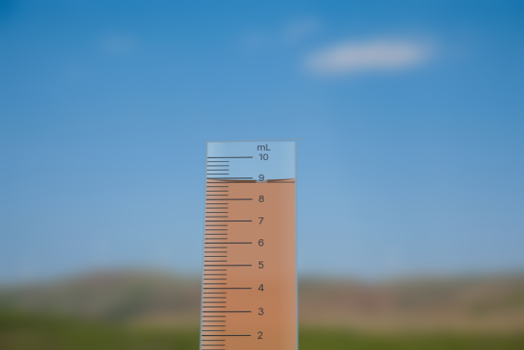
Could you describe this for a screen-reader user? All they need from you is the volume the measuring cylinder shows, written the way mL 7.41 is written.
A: mL 8.8
